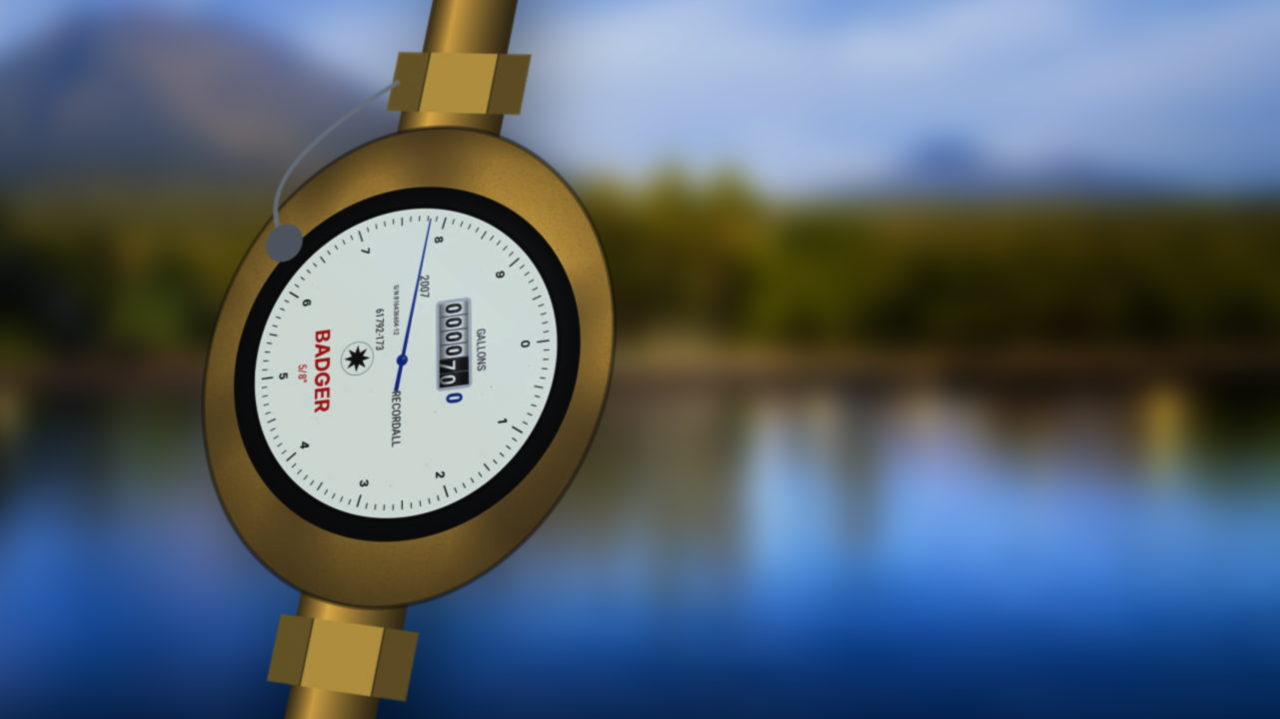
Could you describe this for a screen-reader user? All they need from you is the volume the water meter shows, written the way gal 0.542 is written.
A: gal 697.8
